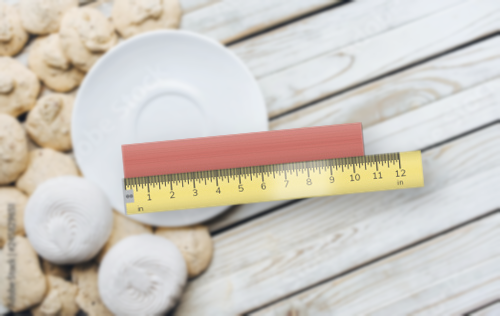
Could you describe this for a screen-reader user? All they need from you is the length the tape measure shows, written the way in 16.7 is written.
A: in 10.5
